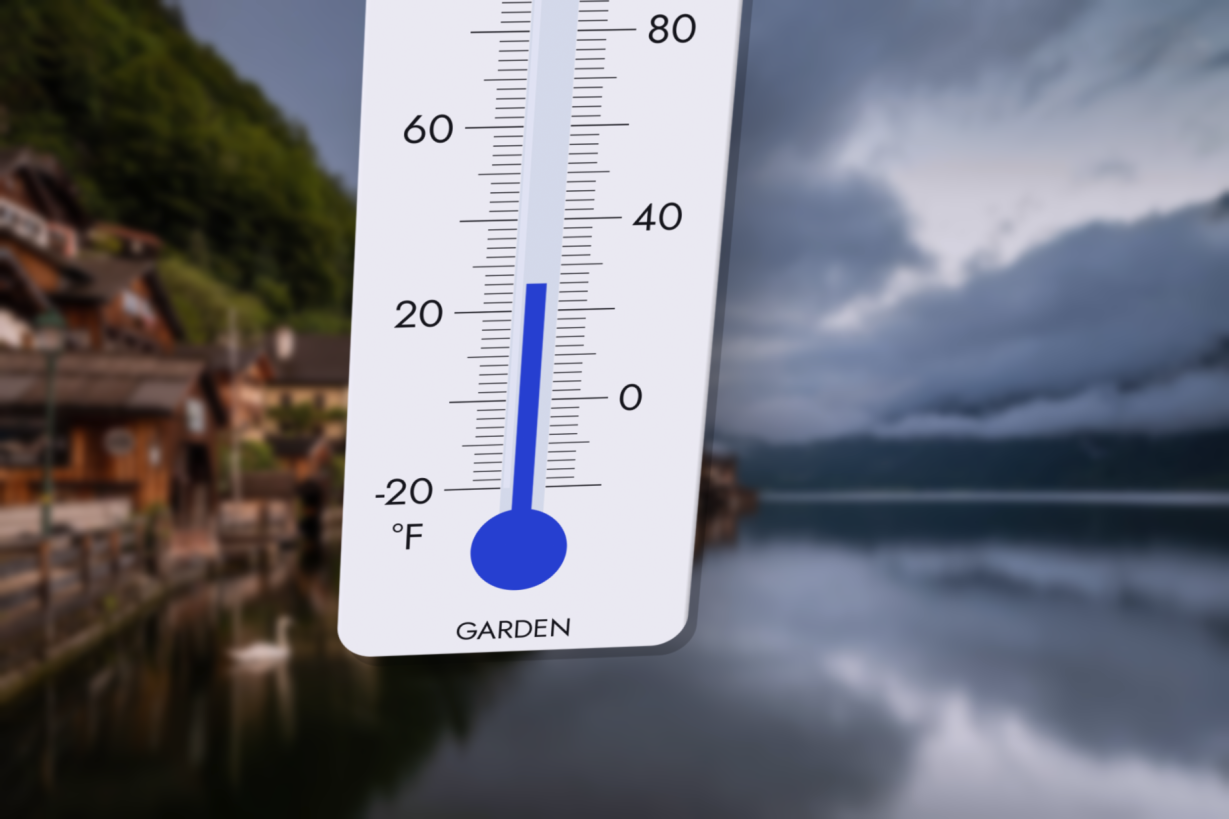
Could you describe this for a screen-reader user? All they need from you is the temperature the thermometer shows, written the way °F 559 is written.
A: °F 26
